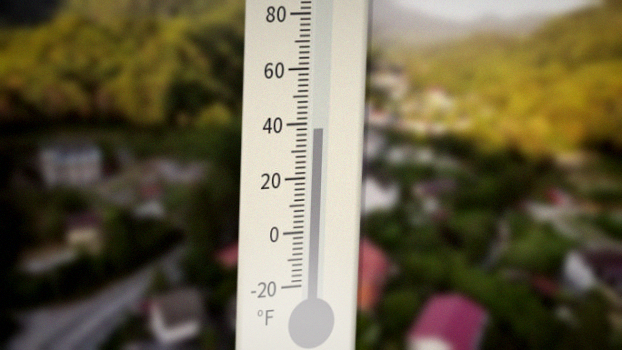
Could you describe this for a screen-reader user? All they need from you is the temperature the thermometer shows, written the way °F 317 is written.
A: °F 38
